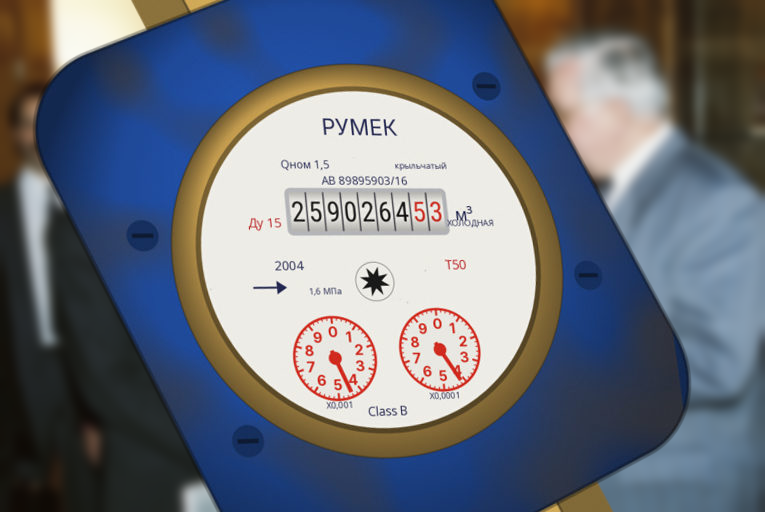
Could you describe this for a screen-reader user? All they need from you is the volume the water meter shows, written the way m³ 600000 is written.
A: m³ 2590264.5344
